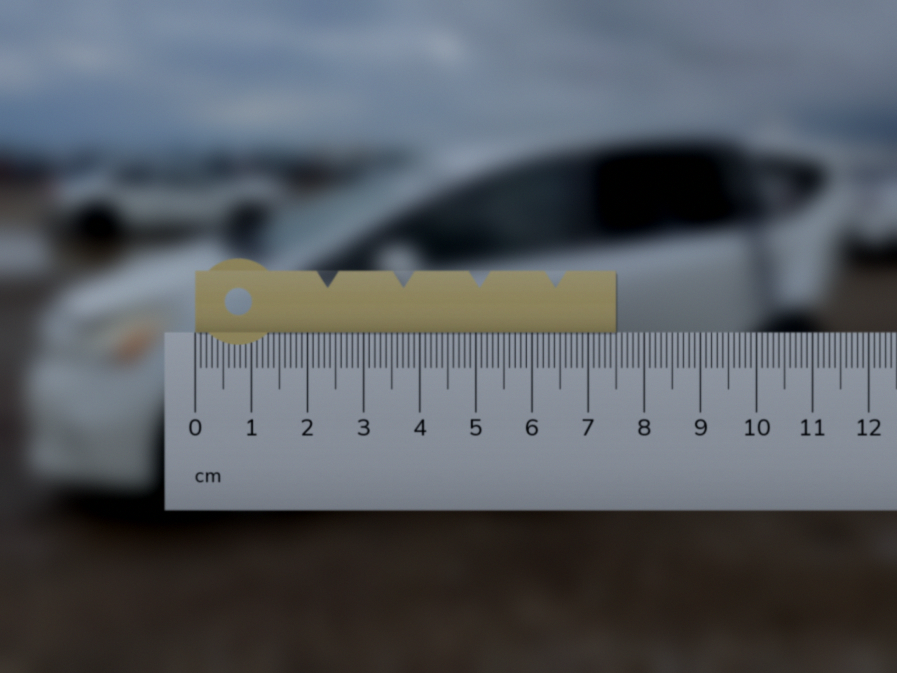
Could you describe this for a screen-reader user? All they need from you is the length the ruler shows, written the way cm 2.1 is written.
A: cm 7.5
